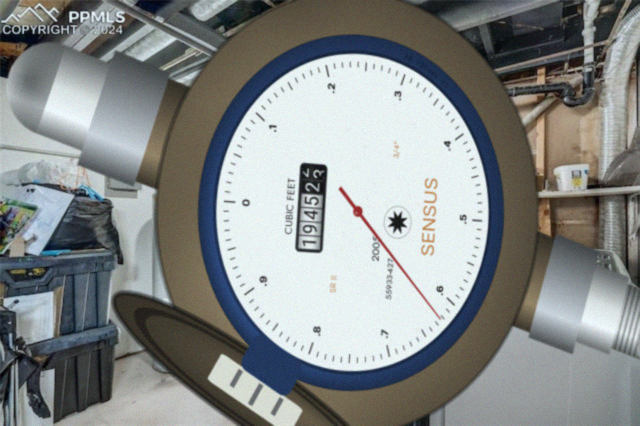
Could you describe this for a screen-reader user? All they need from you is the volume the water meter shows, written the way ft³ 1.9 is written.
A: ft³ 194522.62
